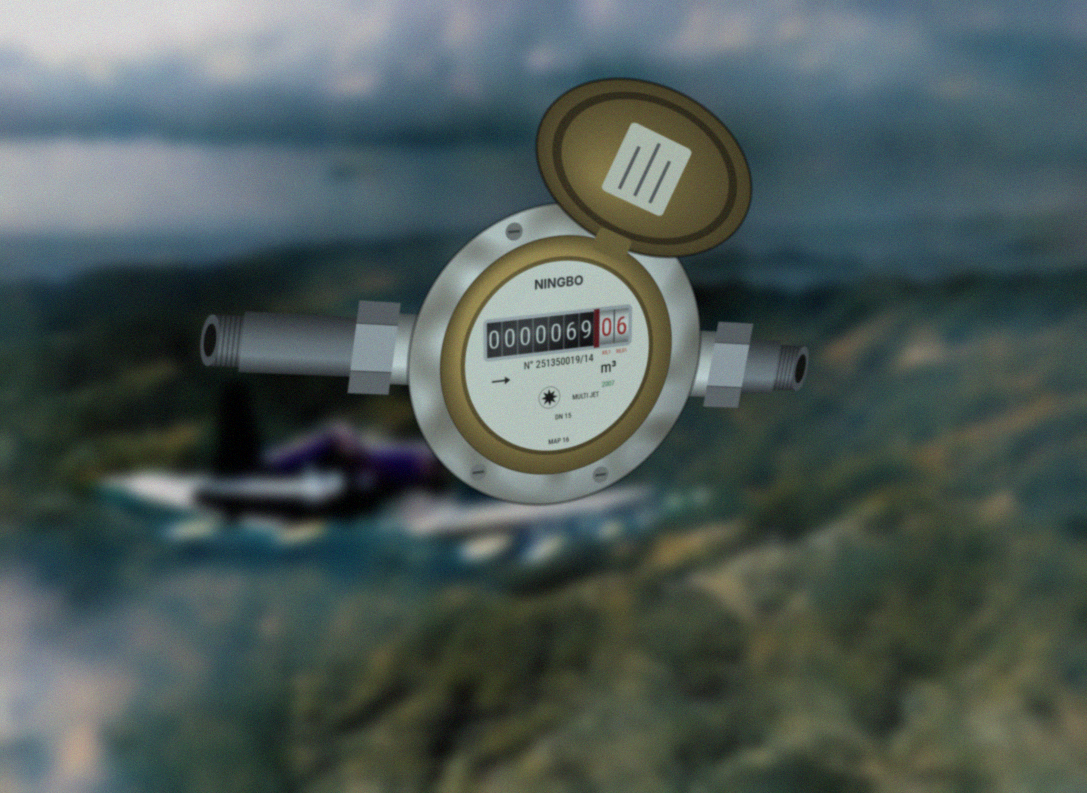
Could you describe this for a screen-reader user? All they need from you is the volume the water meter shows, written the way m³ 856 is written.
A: m³ 69.06
